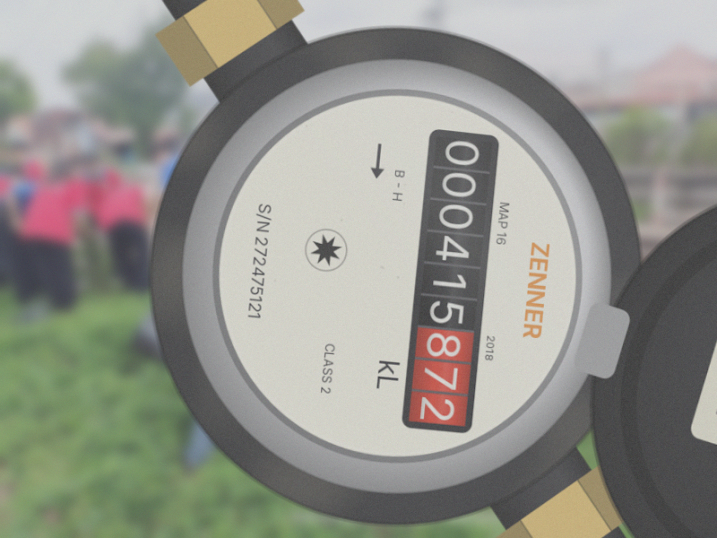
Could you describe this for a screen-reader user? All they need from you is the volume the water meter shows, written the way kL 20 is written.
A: kL 415.872
